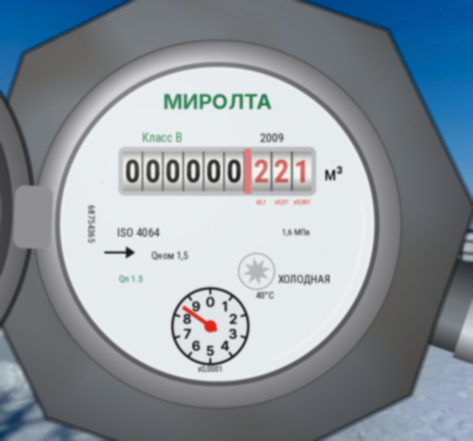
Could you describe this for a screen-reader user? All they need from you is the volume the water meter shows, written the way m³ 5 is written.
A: m³ 0.2218
